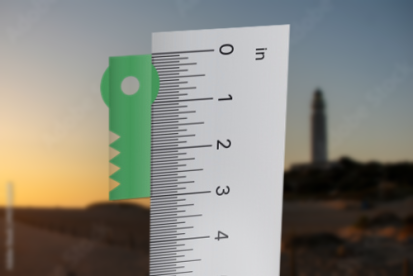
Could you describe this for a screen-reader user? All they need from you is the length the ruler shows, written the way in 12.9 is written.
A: in 3
